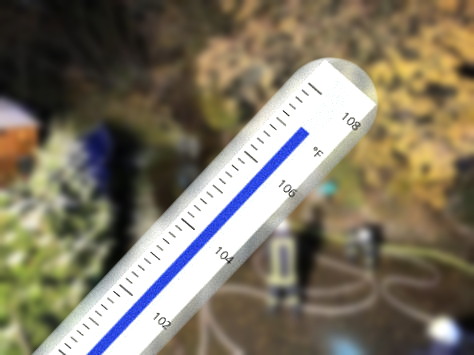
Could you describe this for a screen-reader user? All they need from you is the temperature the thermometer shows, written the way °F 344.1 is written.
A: °F 107.2
